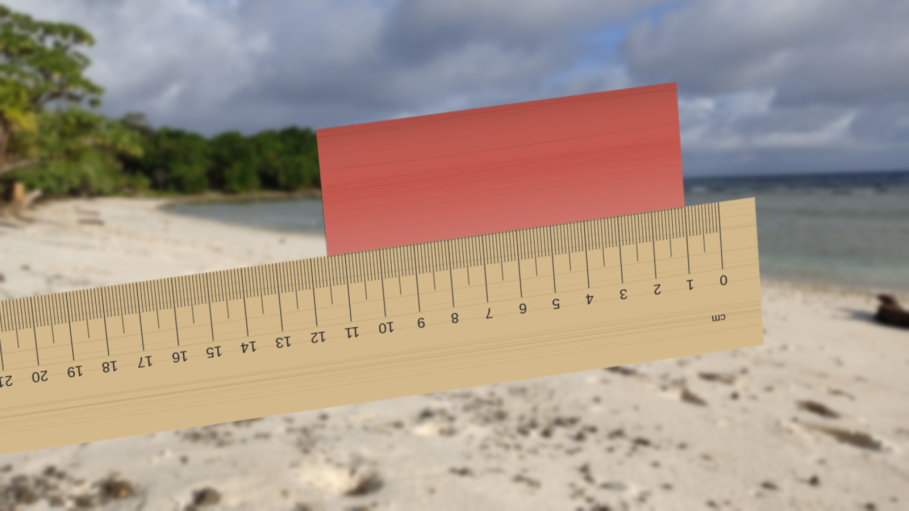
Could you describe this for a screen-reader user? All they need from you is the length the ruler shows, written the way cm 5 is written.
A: cm 10.5
